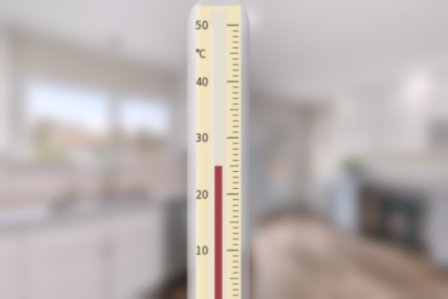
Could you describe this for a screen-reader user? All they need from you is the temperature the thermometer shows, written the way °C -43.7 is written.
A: °C 25
